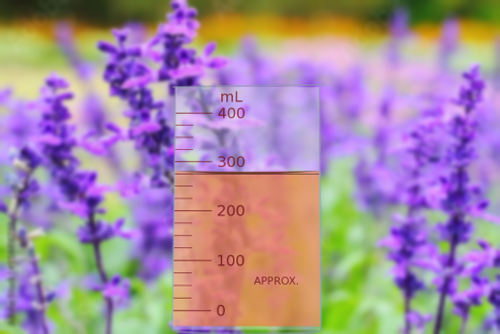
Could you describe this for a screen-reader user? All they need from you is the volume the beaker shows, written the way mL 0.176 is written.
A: mL 275
